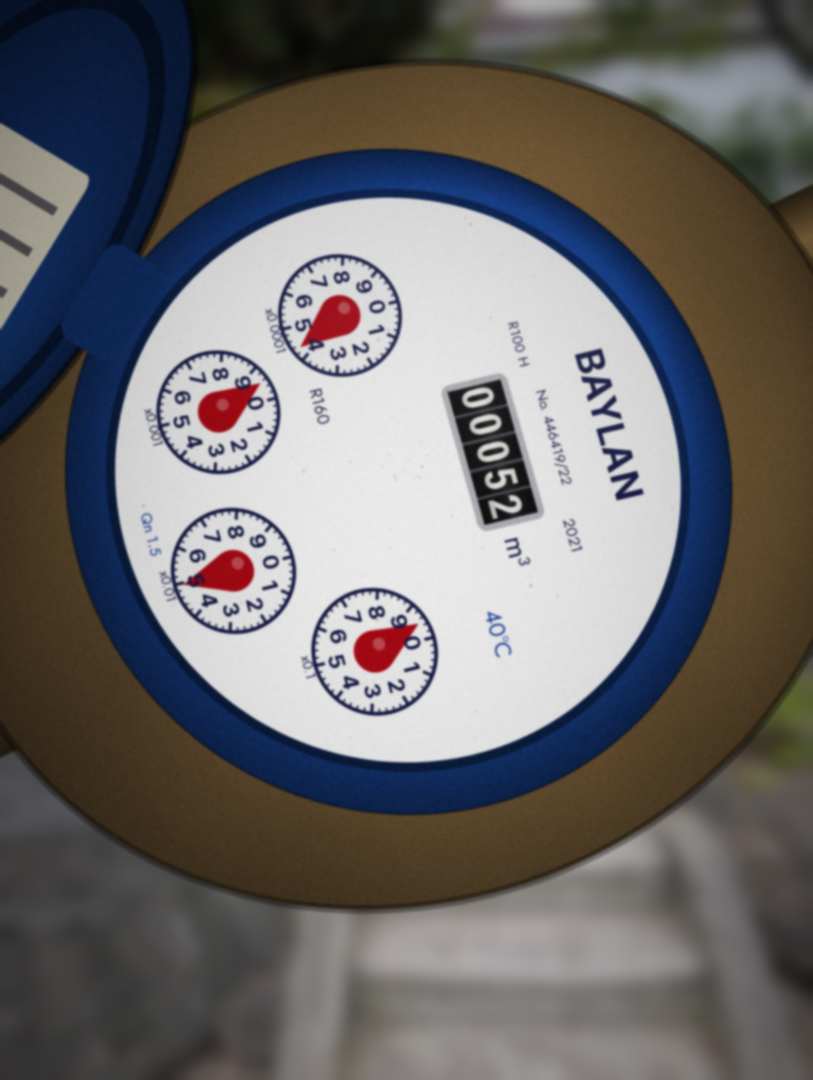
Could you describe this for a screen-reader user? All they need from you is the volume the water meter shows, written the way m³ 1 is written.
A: m³ 51.9494
